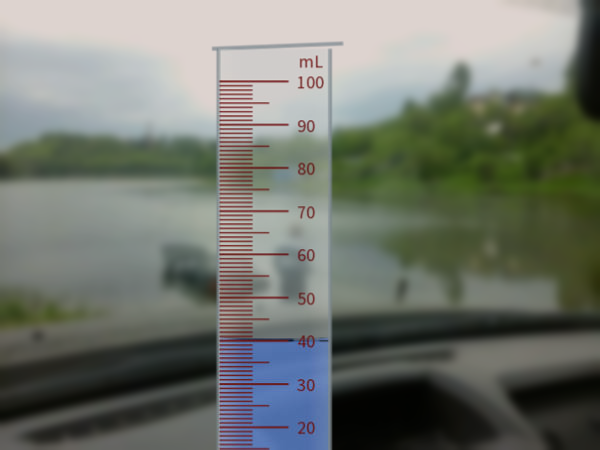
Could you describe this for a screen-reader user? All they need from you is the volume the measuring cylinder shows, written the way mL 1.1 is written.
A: mL 40
